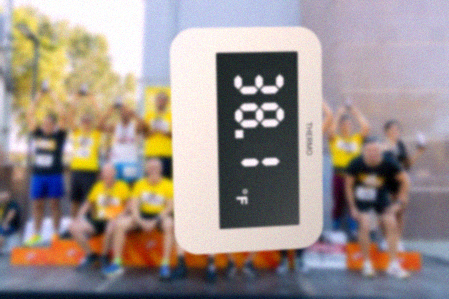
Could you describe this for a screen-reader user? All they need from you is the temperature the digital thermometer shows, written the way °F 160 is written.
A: °F 38.1
